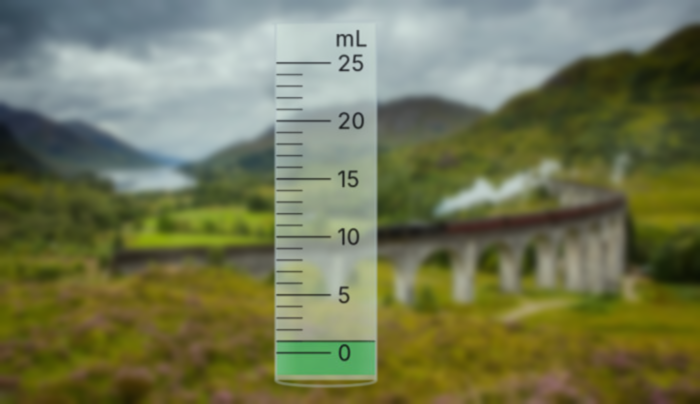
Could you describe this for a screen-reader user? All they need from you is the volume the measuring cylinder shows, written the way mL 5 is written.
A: mL 1
